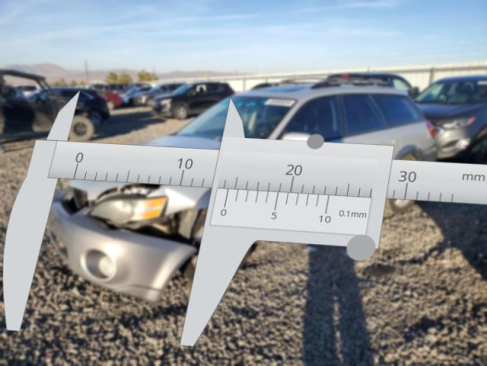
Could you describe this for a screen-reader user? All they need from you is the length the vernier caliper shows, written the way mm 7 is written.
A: mm 14.4
